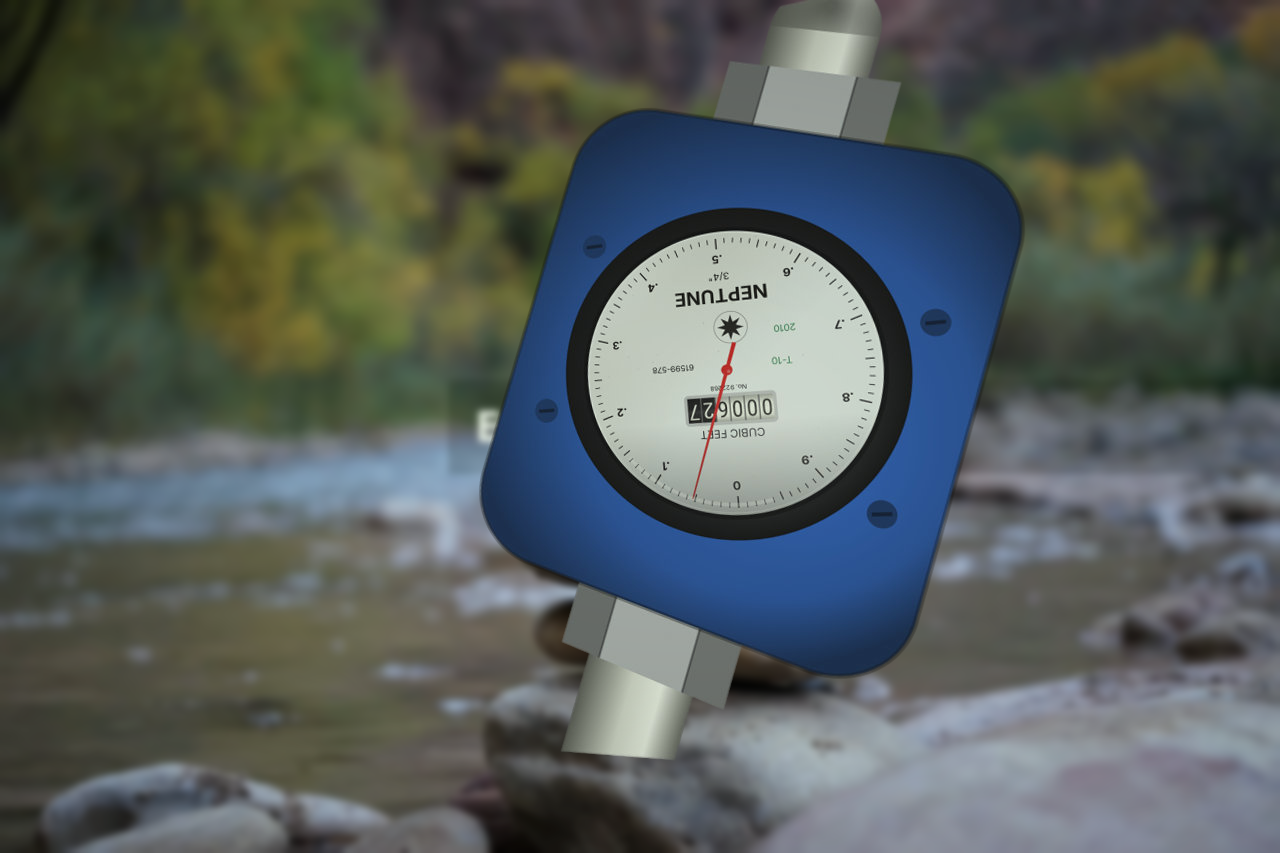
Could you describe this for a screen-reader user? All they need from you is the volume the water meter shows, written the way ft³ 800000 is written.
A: ft³ 627.05
